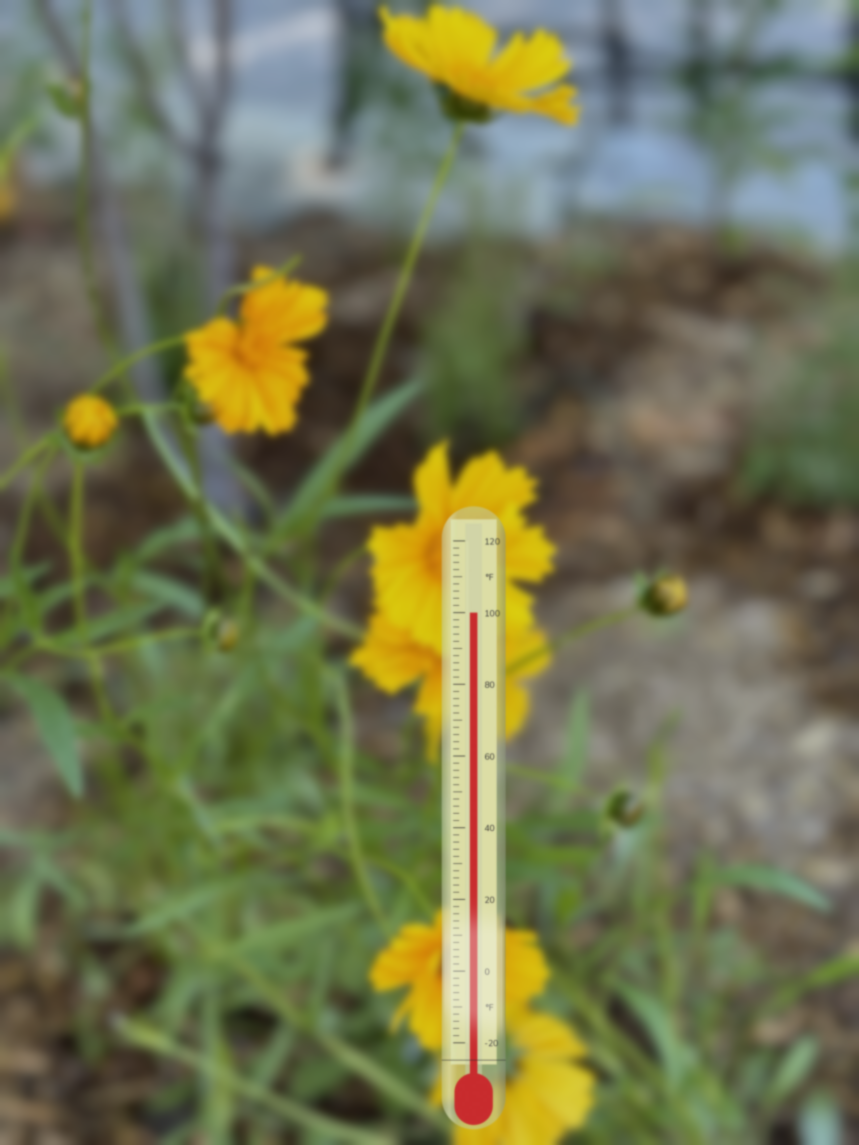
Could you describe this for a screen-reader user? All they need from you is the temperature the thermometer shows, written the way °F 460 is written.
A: °F 100
